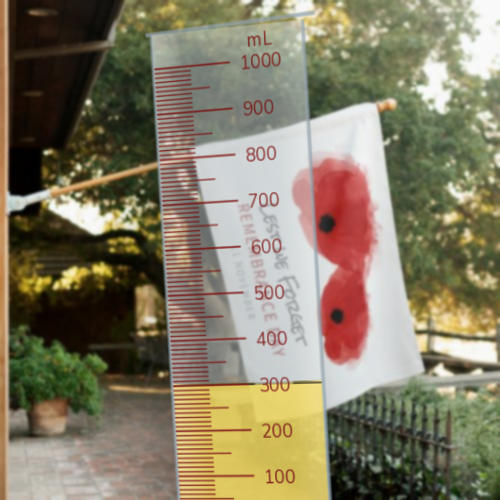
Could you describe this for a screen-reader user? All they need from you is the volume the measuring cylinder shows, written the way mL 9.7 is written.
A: mL 300
